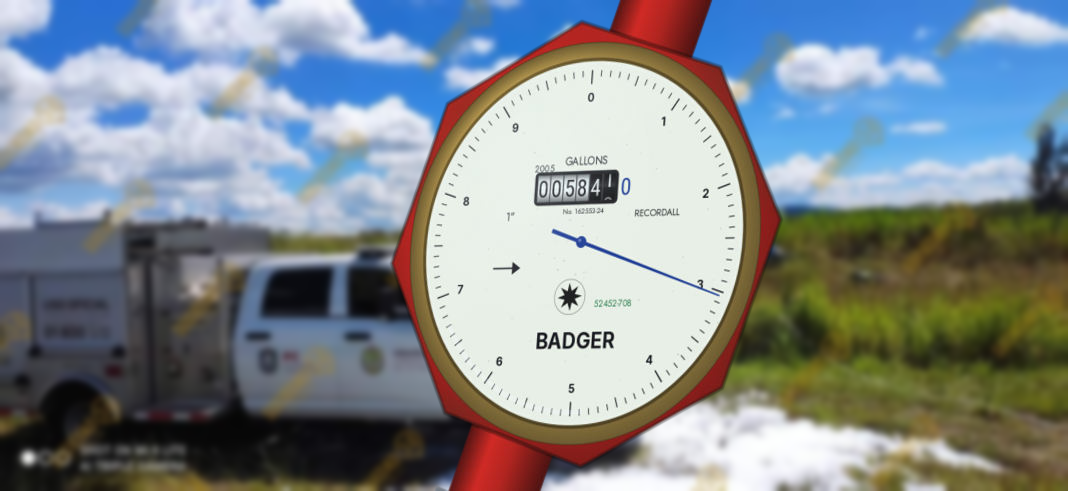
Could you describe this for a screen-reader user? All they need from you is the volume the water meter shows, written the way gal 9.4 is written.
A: gal 58413.0
